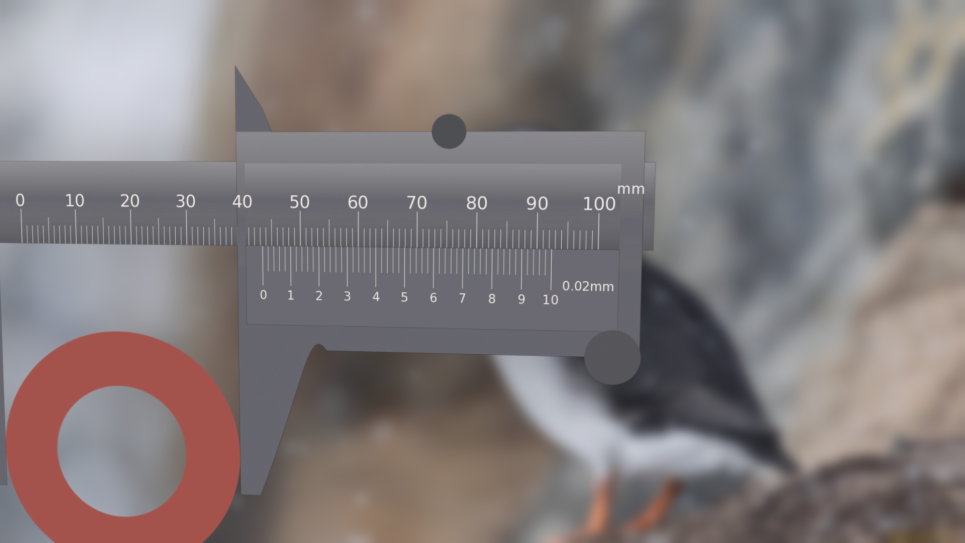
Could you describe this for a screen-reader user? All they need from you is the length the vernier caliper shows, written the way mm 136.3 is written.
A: mm 43.4
